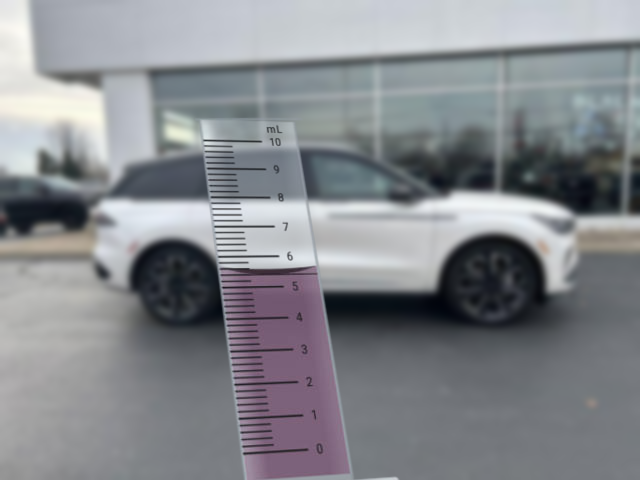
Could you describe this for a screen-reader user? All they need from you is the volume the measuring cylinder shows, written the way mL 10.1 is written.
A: mL 5.4
